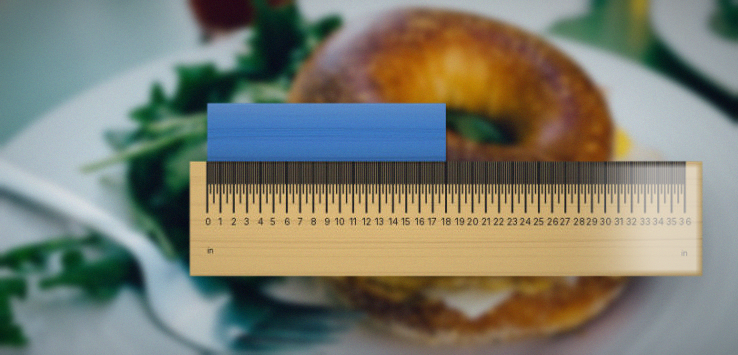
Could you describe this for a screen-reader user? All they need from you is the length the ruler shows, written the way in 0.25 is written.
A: in 18
